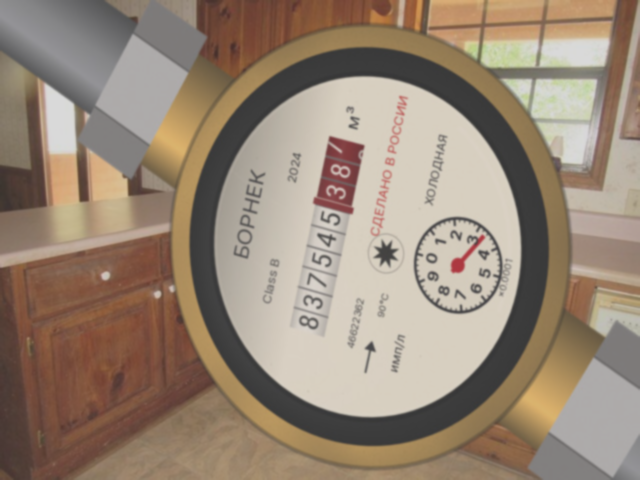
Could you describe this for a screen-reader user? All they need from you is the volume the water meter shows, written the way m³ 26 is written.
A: m³ 837545.3873
